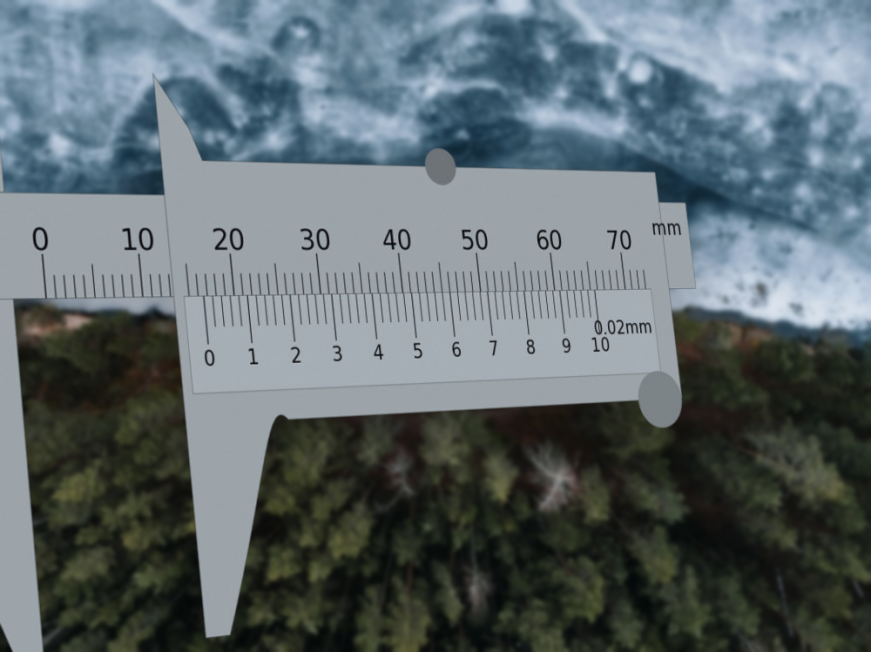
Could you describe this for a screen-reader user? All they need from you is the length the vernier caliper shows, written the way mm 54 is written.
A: mm 16.6
